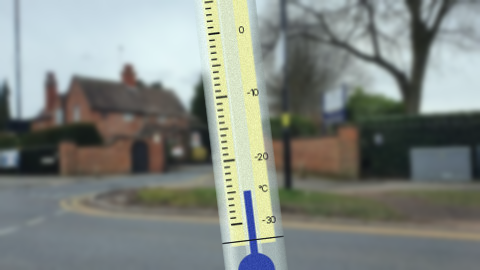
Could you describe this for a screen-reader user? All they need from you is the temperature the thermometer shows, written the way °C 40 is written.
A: °C -25
